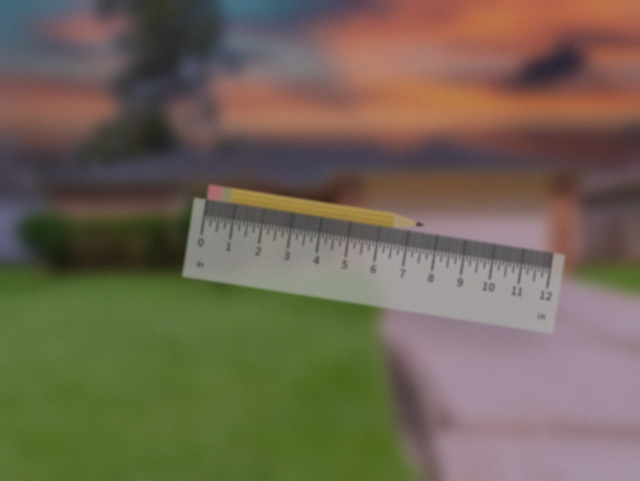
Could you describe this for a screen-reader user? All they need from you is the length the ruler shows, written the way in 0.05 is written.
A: in 7.5
